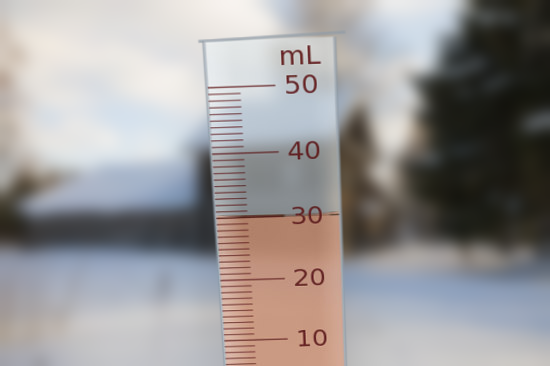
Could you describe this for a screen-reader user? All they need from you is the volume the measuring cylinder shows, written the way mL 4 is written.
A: mL 30
